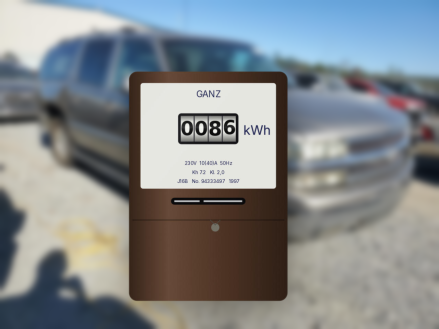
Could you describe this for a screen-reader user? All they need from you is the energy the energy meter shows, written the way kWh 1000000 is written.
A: kWh 86
